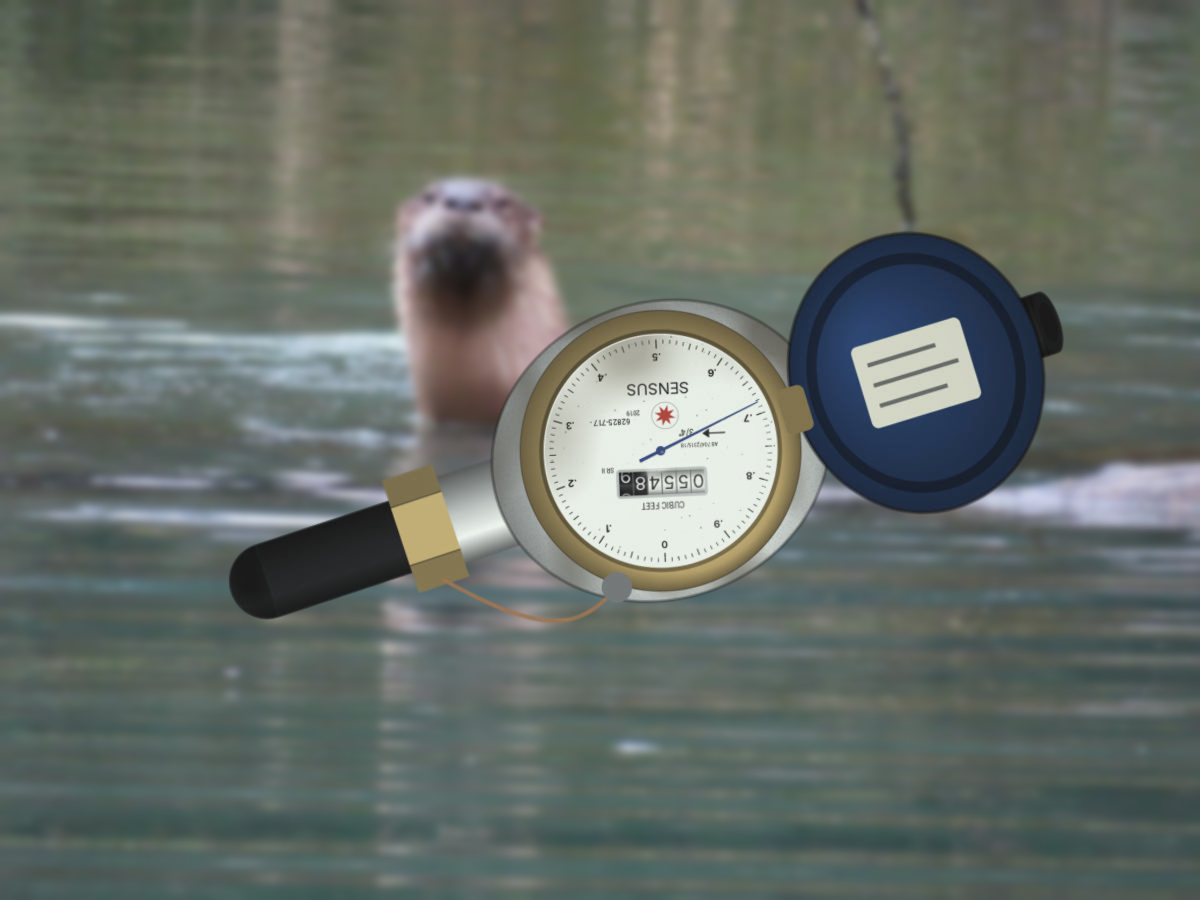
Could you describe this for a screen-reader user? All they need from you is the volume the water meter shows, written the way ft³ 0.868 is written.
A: ft³ 55488.68
